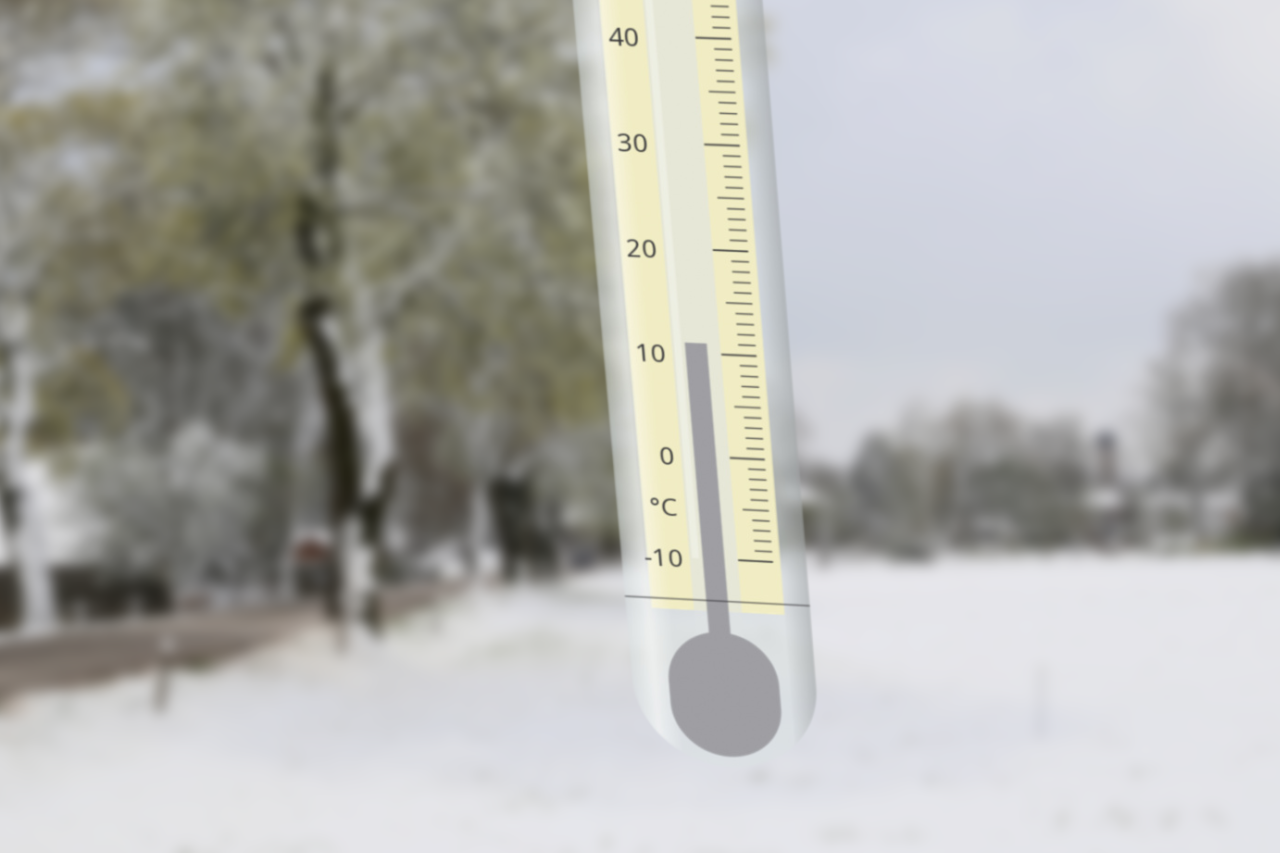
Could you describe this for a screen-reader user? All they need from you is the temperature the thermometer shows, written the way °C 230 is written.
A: °C 11
